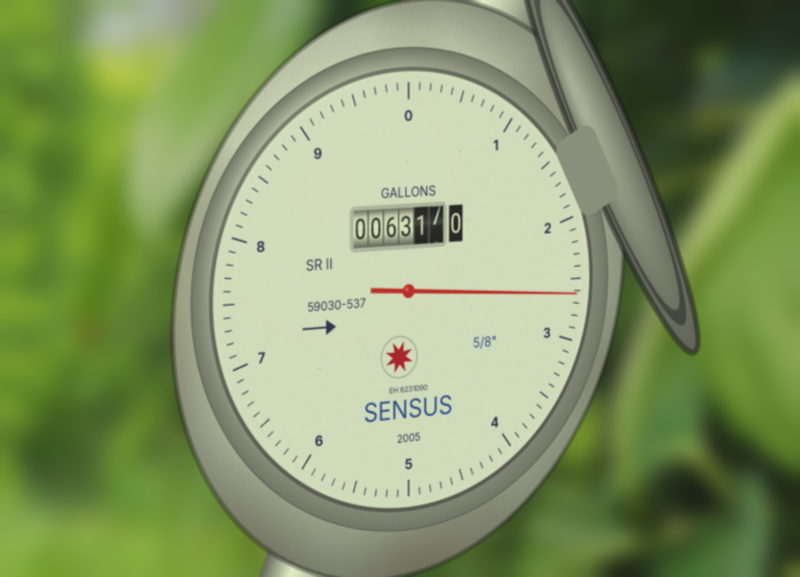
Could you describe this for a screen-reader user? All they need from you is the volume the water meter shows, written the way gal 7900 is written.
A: gal 63172.6
